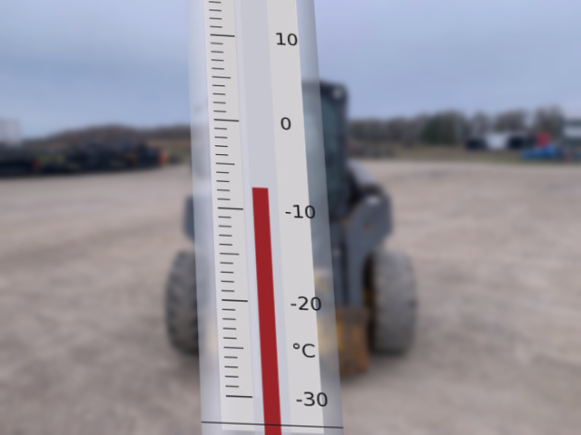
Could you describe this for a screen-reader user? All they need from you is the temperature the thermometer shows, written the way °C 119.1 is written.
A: °C -7.5
